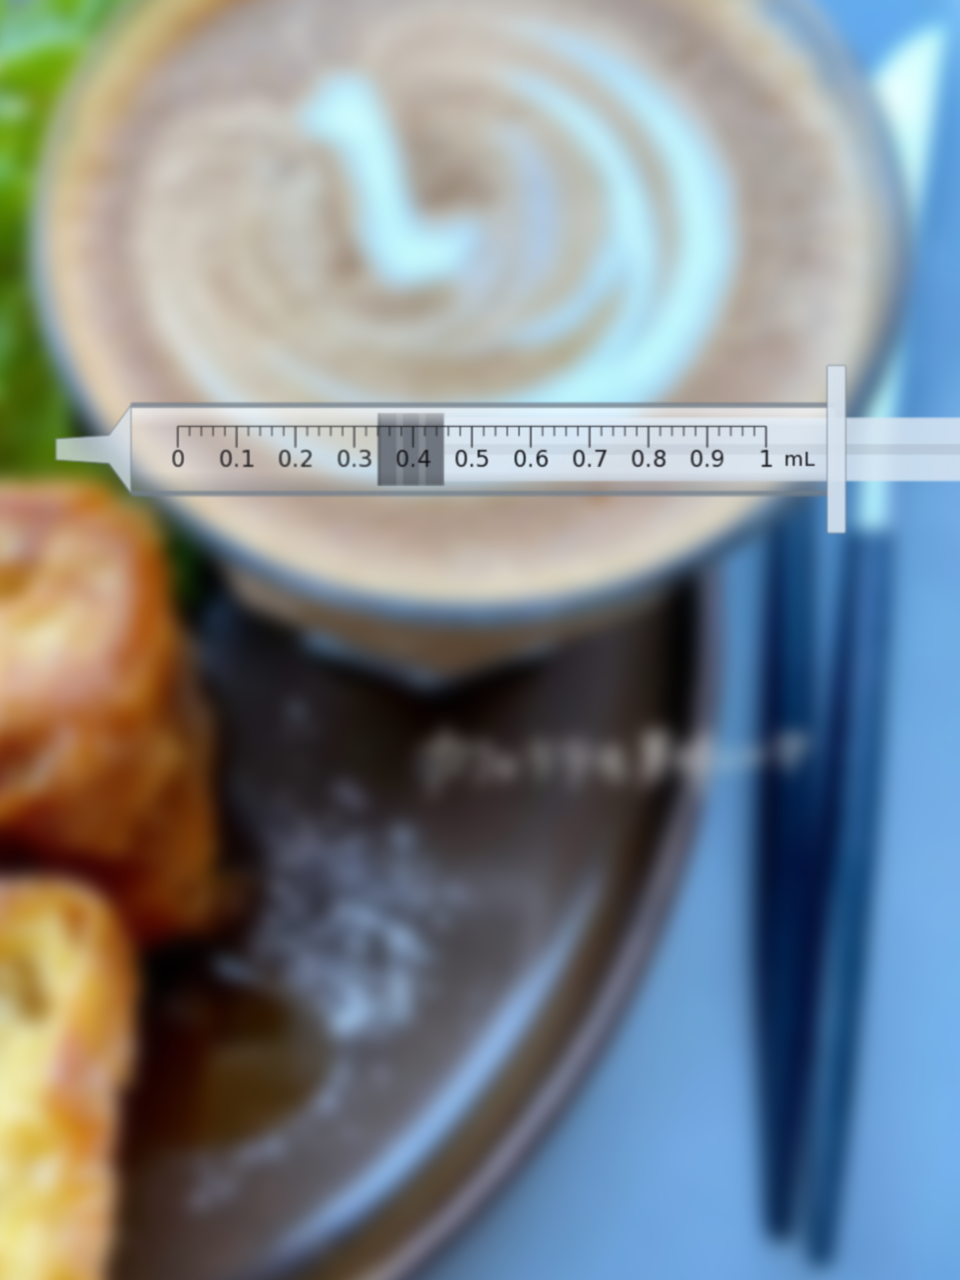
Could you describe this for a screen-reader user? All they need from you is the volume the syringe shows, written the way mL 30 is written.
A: mL 0.34
